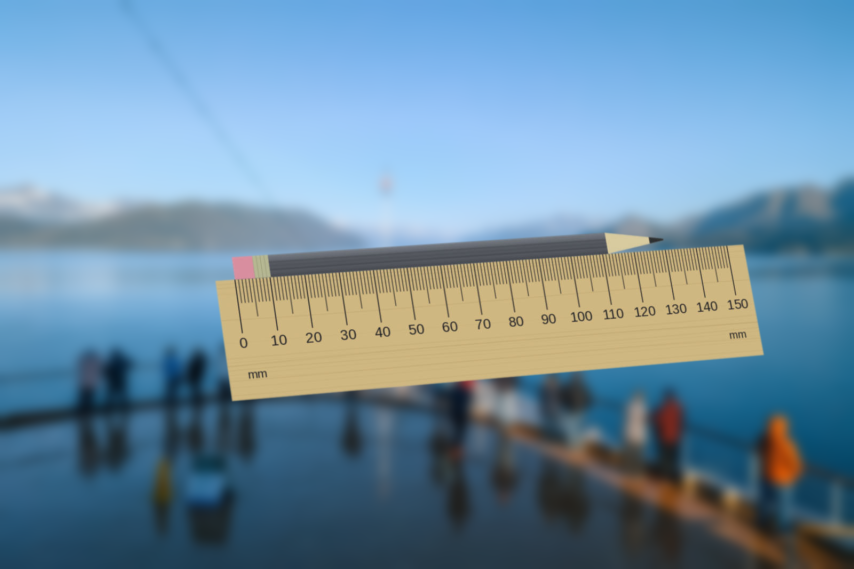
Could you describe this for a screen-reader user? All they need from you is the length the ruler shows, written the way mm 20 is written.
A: mm 130
